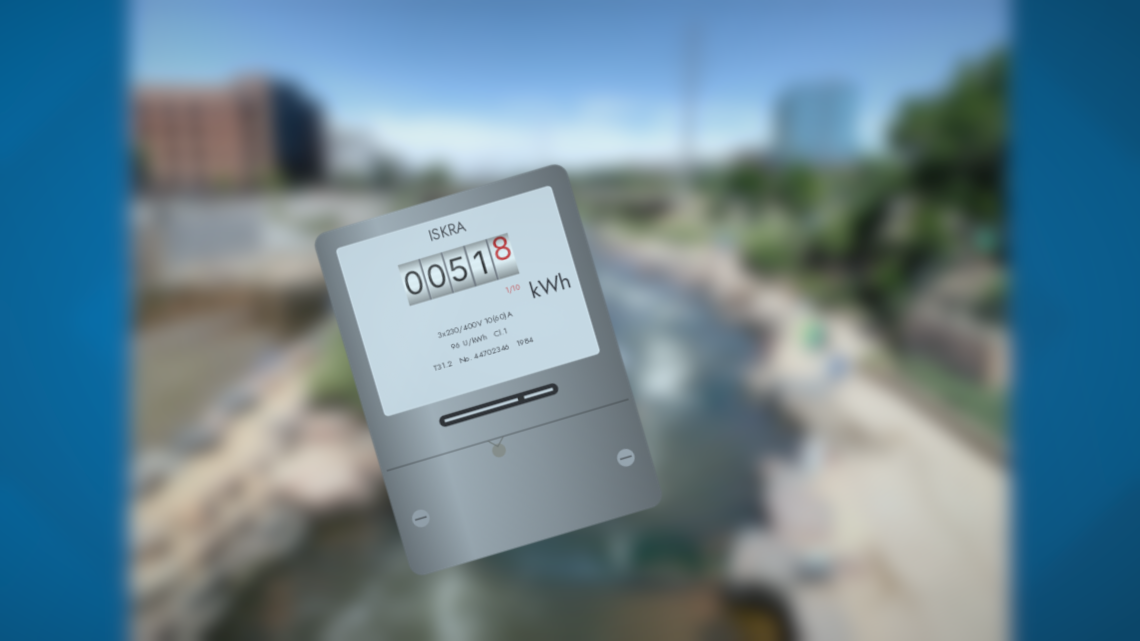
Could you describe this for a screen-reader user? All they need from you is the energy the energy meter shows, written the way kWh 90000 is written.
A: kWh 51.8
